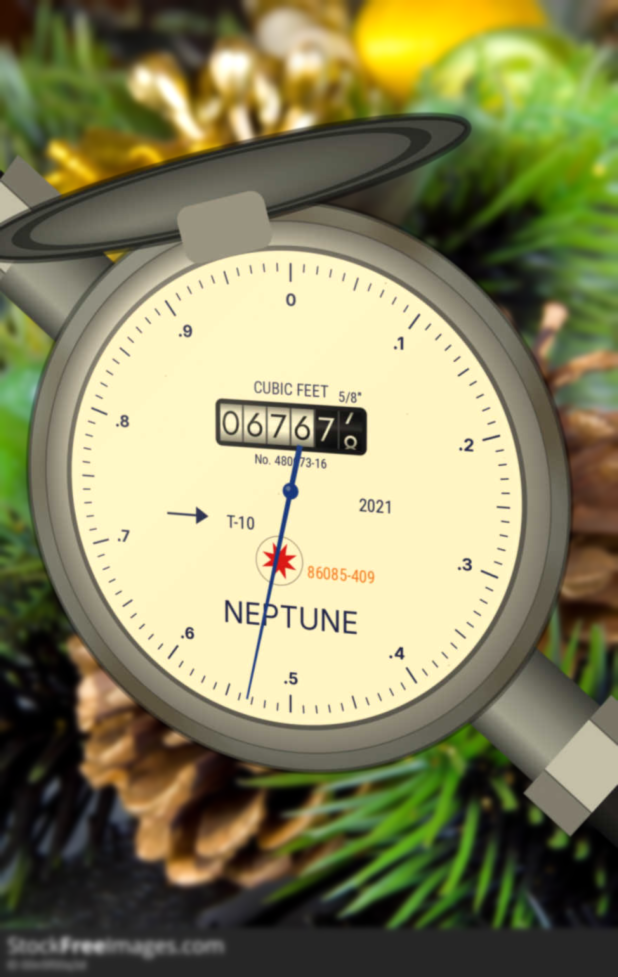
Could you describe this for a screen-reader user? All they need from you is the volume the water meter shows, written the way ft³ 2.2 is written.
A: ft³ 67677.53
